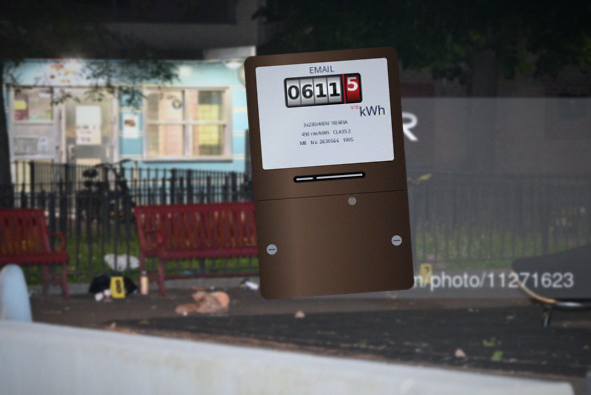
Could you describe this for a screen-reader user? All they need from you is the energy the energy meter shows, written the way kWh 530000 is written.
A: kWh 611.5
